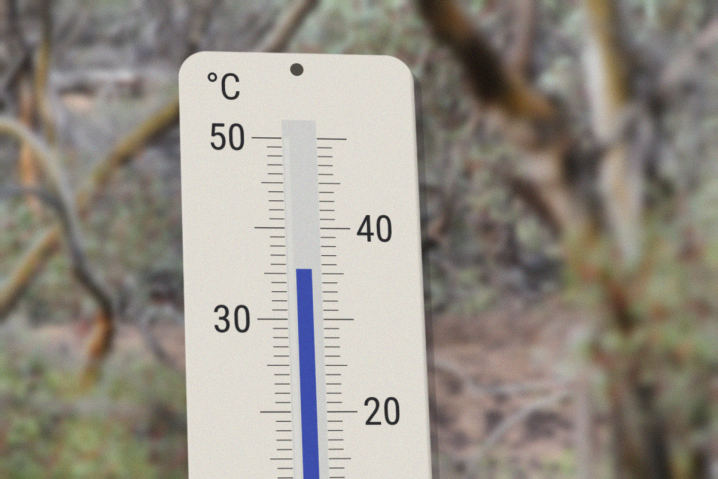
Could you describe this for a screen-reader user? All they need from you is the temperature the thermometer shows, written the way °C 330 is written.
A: °C 35.5
